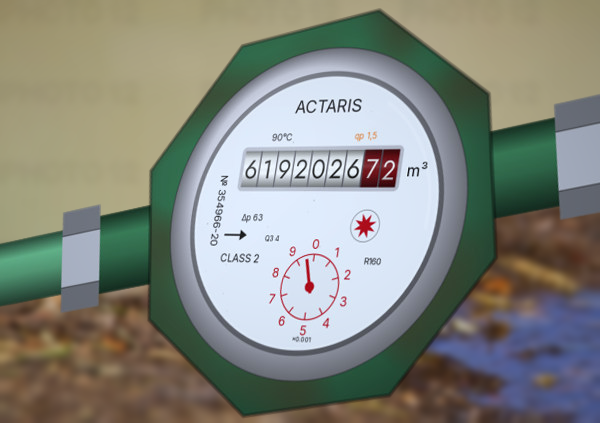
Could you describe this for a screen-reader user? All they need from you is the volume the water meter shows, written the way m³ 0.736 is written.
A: m³ 6192026.719
